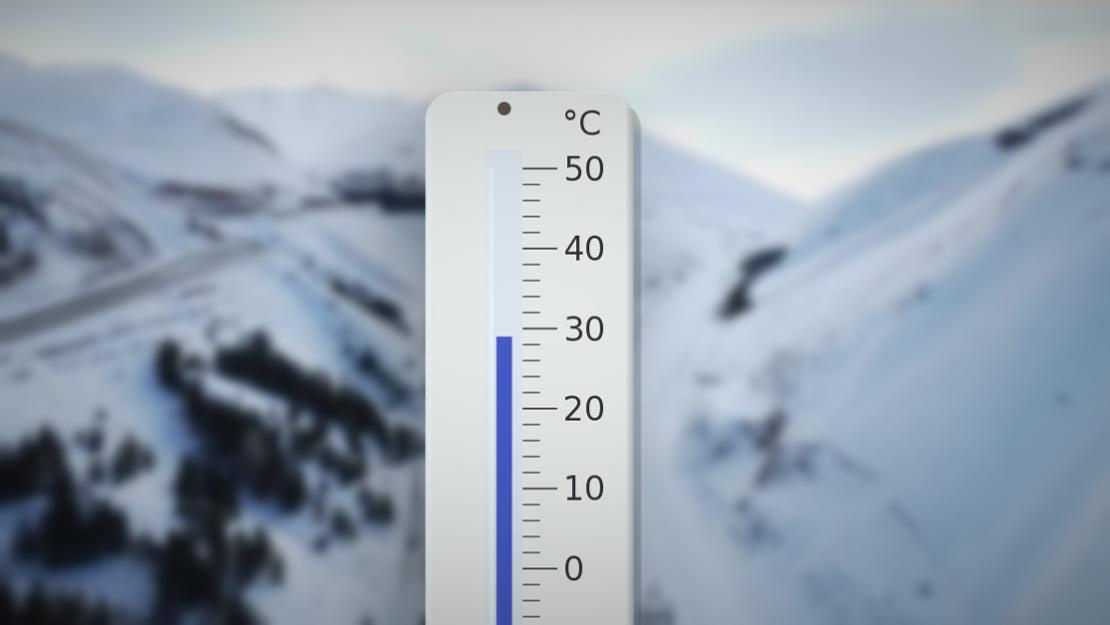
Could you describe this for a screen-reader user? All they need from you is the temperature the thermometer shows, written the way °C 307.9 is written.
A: °C 29
